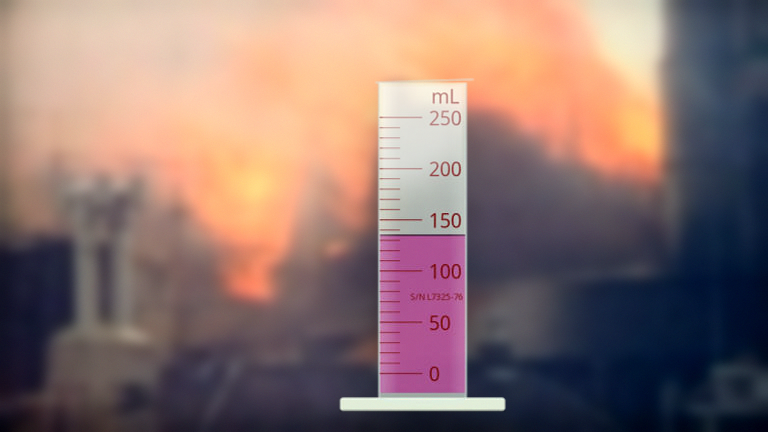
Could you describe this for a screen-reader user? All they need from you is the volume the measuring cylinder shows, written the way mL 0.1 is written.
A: mL 135
